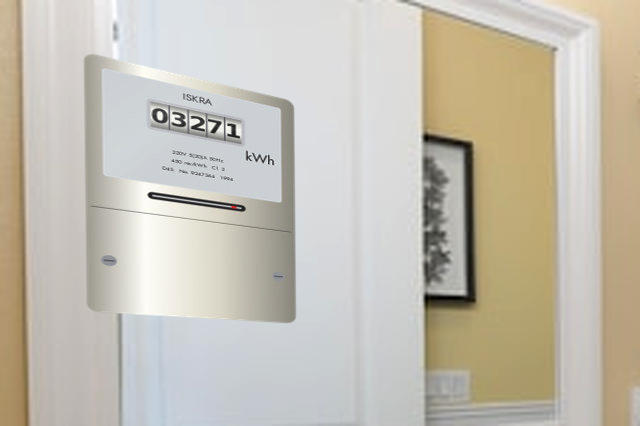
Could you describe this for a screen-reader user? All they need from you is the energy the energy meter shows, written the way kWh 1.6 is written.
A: kWh 3271
